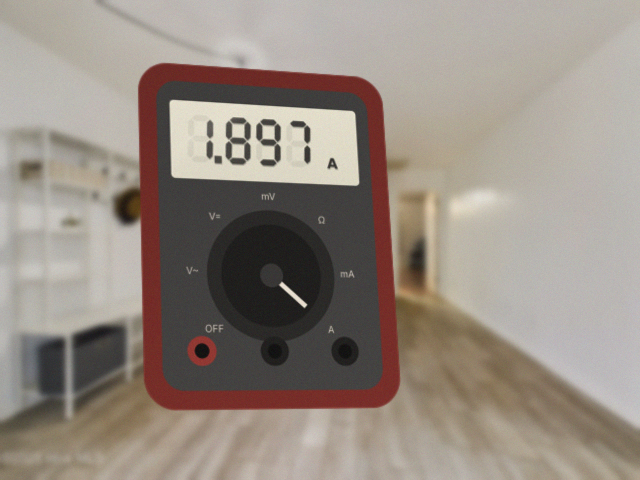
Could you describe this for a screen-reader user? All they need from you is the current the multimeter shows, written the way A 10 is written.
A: A 1.897
